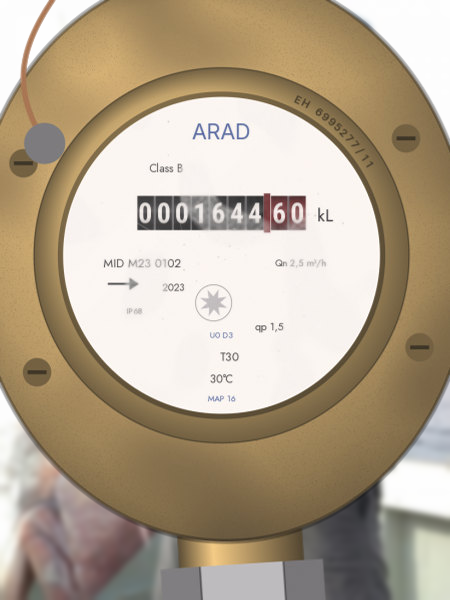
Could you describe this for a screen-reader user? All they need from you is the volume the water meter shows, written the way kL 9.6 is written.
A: kL 1644.60
